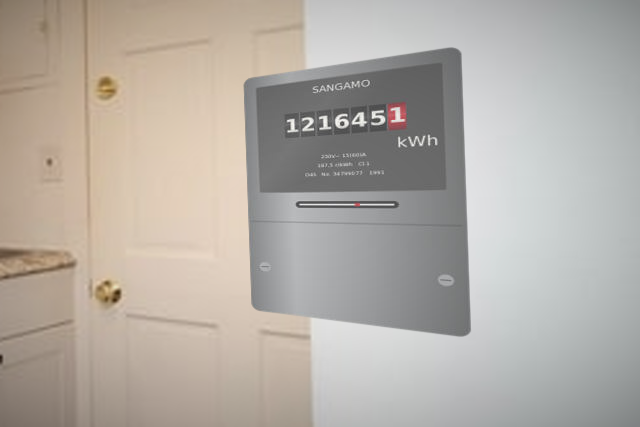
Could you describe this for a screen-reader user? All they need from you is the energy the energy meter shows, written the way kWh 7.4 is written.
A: kWh 121645.1
